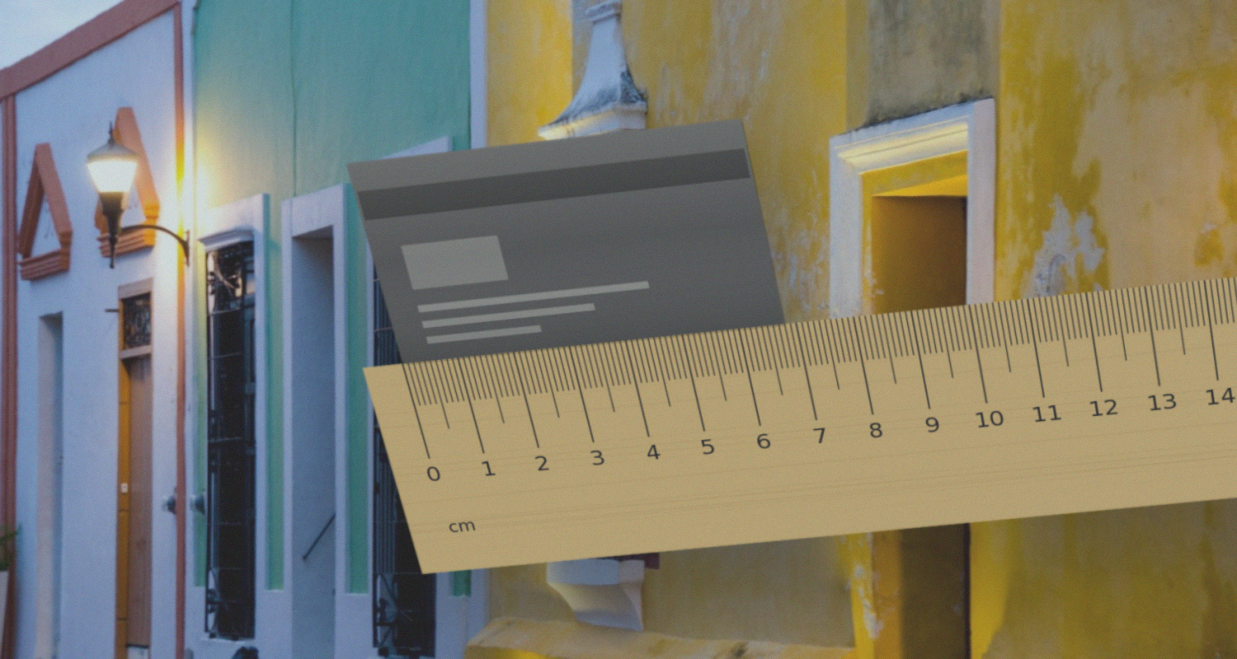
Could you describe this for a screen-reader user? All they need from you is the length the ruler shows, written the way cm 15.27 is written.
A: cm 6.8
